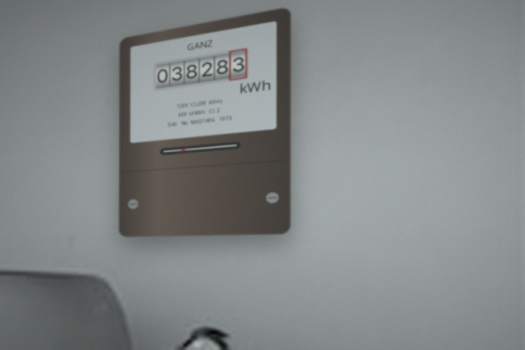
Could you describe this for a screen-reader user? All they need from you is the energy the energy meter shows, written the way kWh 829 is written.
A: kWh 3828.3
